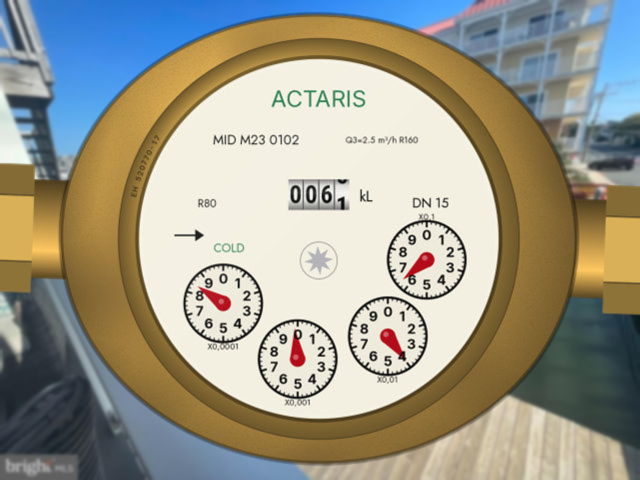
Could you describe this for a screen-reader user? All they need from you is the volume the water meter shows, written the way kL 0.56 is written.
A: kL 60.6398
